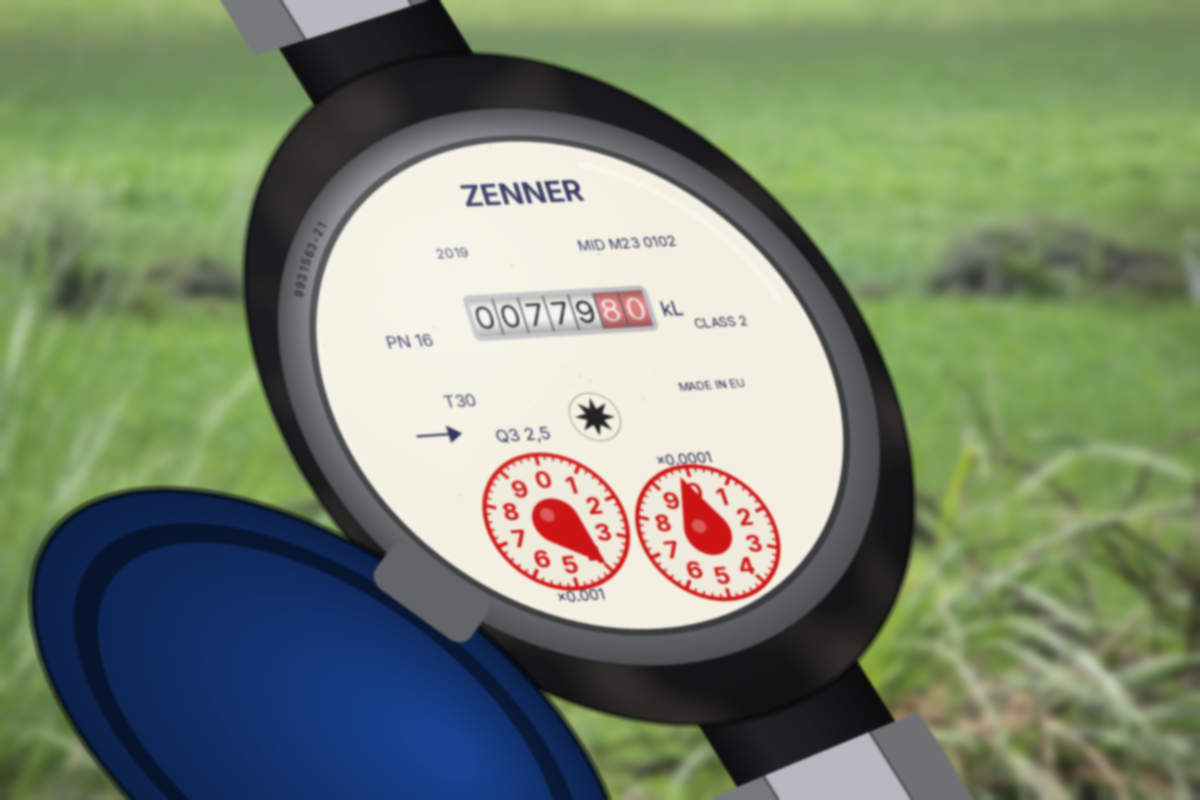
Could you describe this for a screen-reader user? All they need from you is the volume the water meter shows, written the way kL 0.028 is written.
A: kL 779.8039
